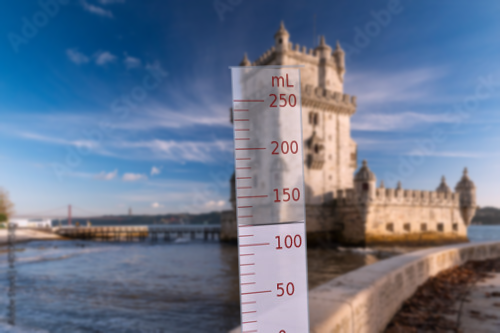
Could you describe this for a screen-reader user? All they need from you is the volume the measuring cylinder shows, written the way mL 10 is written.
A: mL 120
